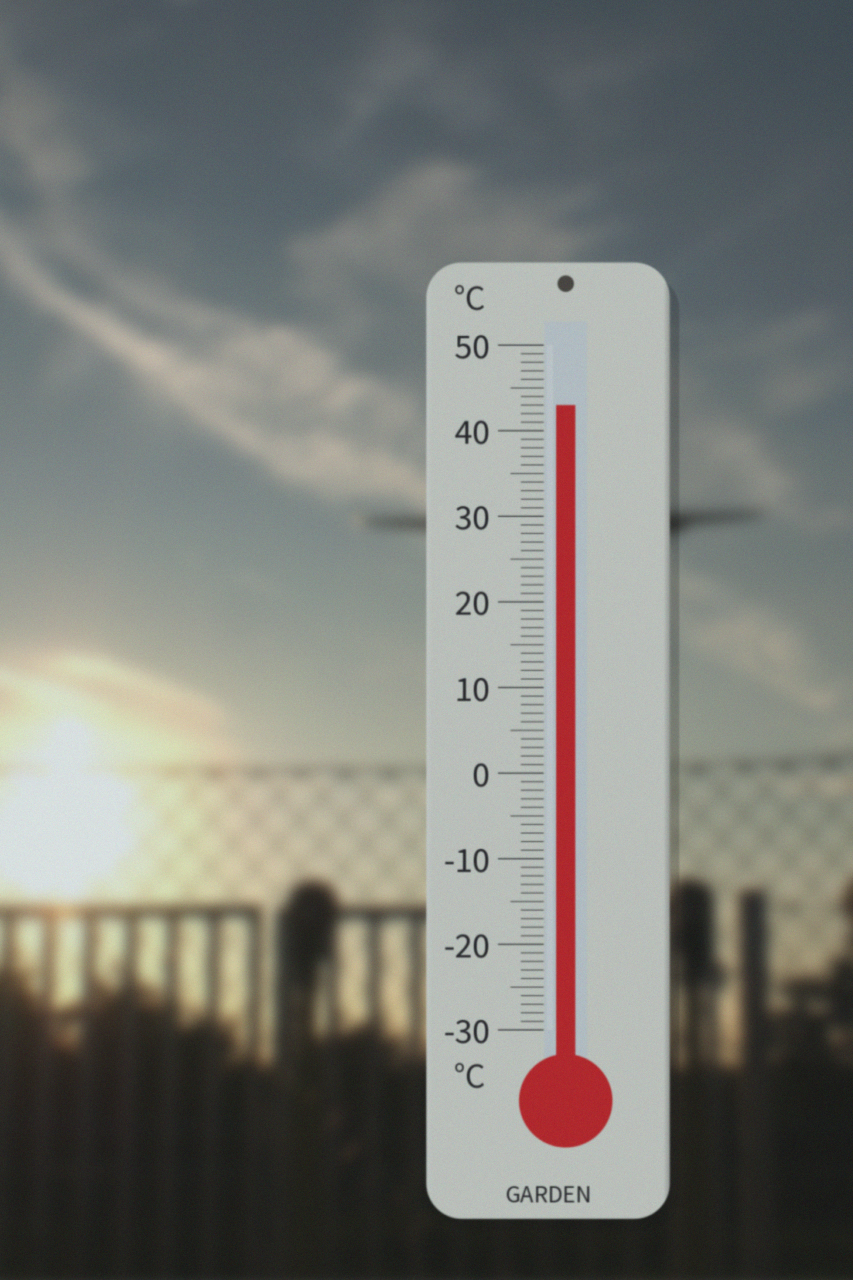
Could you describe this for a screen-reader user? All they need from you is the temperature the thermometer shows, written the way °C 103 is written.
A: °C 43
